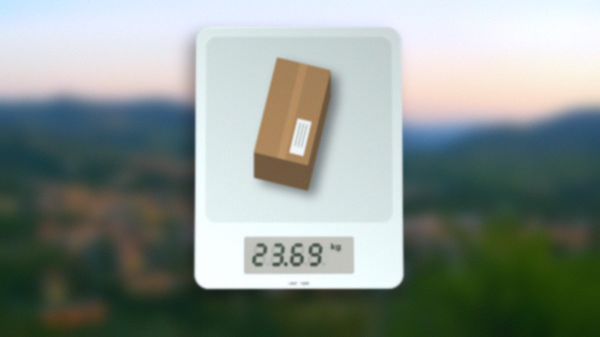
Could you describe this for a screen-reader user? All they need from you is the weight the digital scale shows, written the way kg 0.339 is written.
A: kg 23.69
